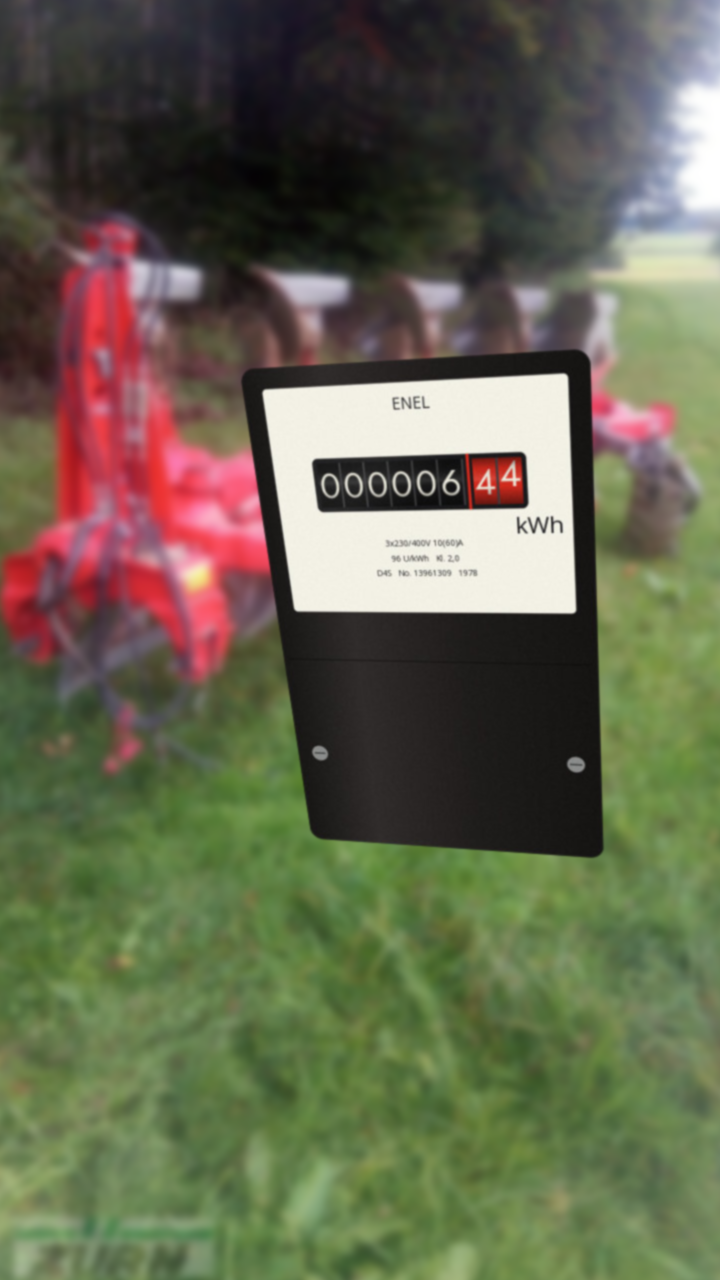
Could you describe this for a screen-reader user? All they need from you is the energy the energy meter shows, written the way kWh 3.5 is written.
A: kWh 6.44
